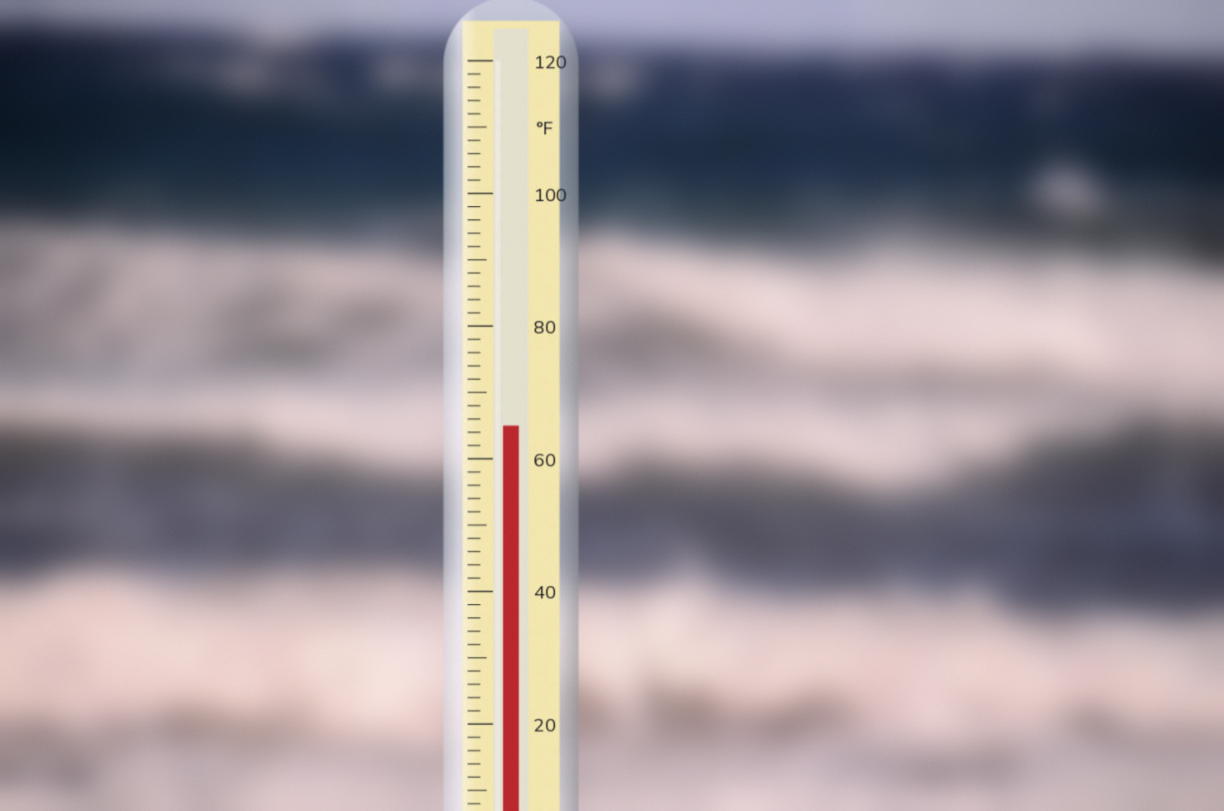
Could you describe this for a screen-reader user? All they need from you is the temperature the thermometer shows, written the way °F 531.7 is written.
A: °F 65
